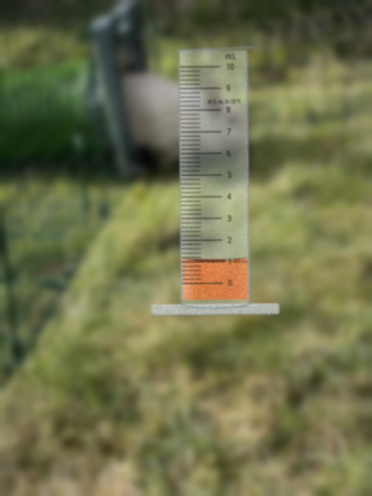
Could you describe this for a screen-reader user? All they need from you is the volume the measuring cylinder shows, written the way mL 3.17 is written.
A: mL 1
